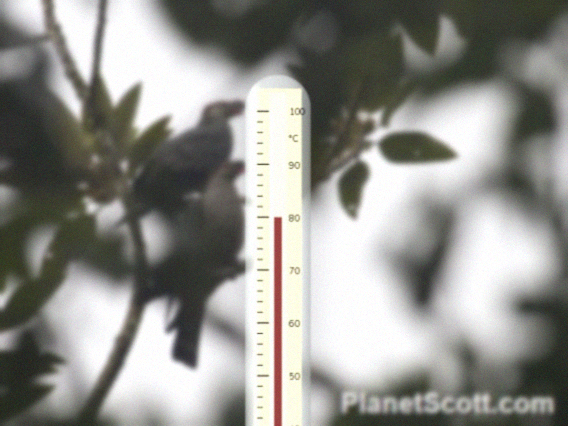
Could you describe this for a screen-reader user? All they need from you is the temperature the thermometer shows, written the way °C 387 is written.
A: °C 80
